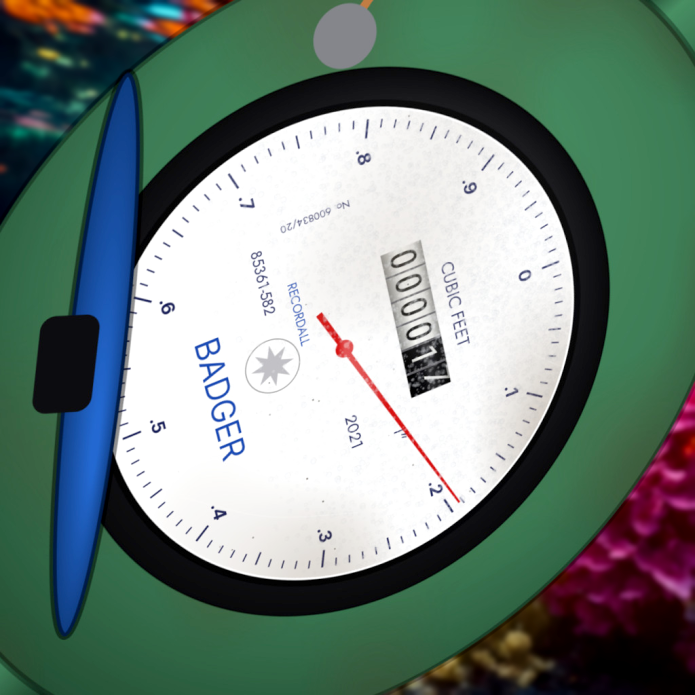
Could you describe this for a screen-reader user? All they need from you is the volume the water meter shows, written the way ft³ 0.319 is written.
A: ft³ 17.19
